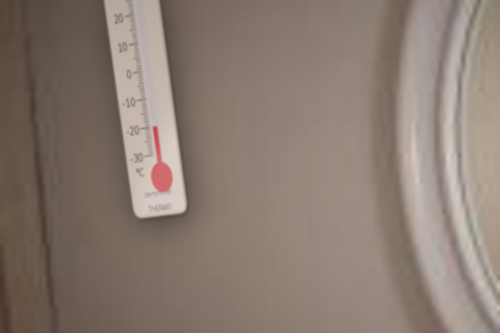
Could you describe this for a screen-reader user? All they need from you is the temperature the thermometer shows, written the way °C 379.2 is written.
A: °C -20
